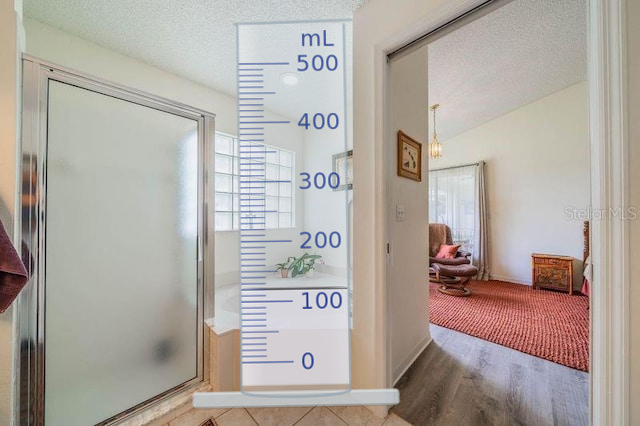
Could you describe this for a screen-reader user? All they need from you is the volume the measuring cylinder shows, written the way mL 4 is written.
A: mL 120
